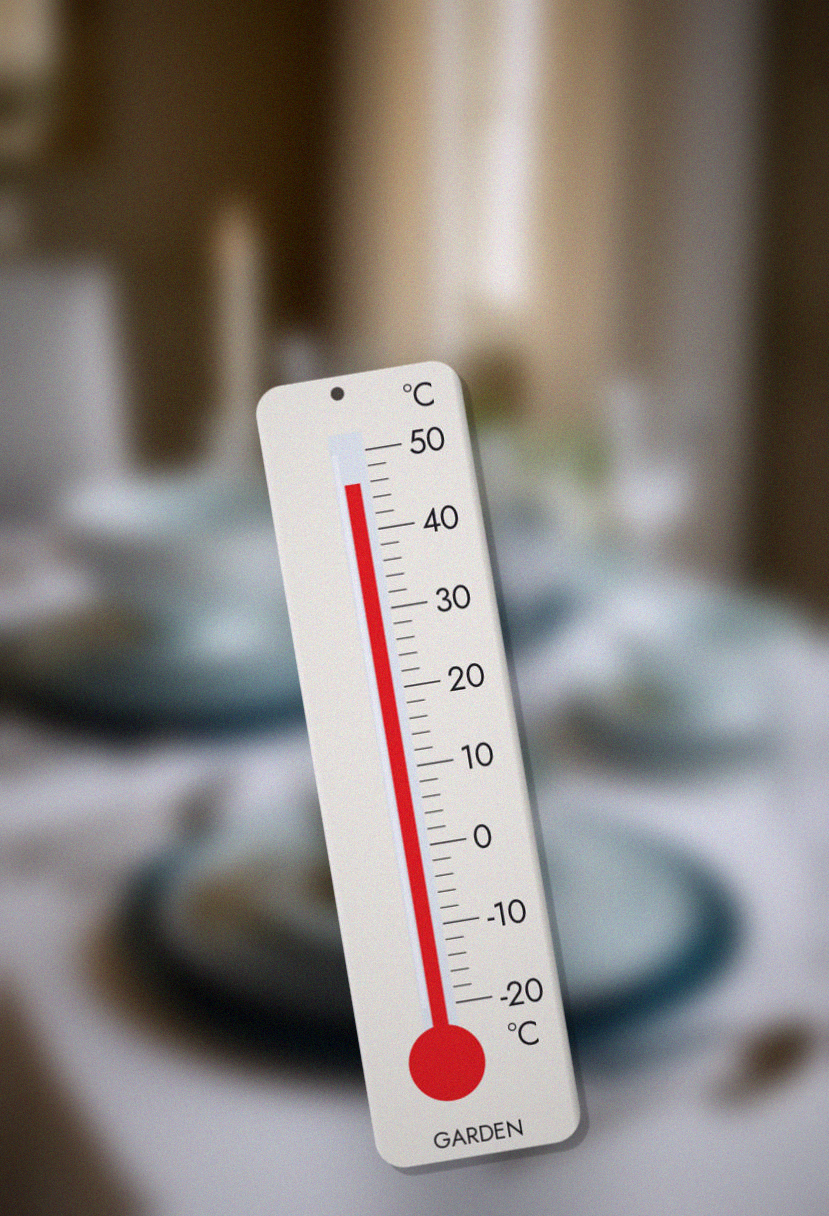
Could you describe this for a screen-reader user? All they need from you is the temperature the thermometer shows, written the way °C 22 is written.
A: °C 46
